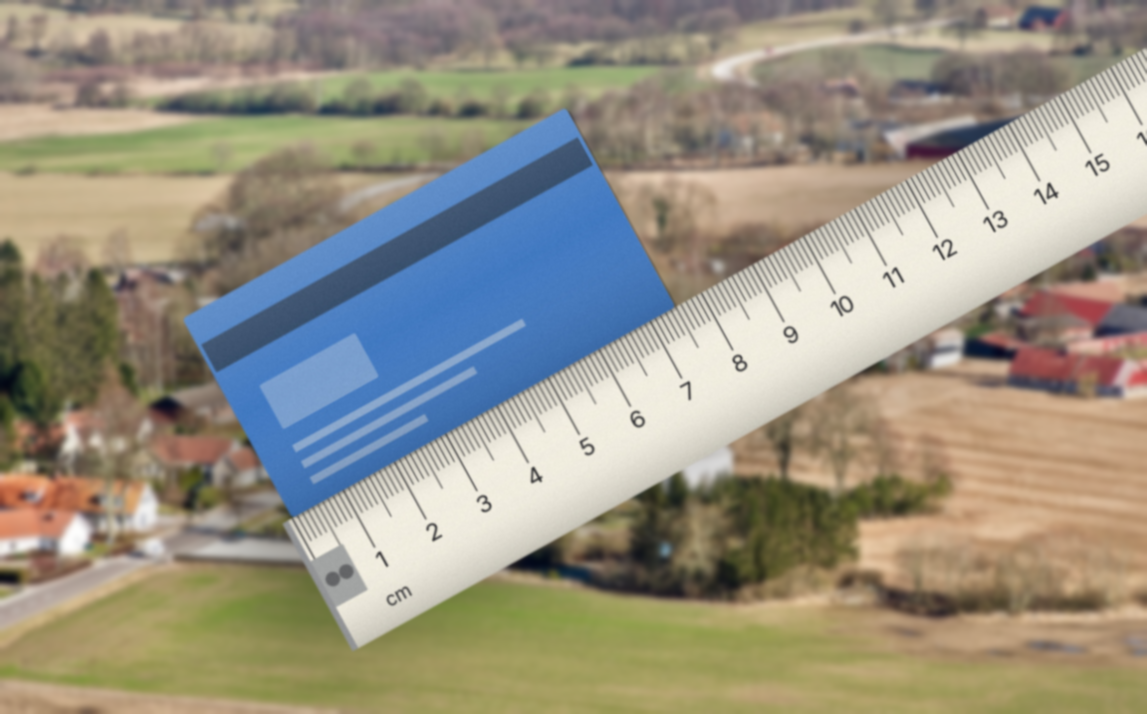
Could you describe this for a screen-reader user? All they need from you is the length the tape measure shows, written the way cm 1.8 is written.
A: cm 7.5
